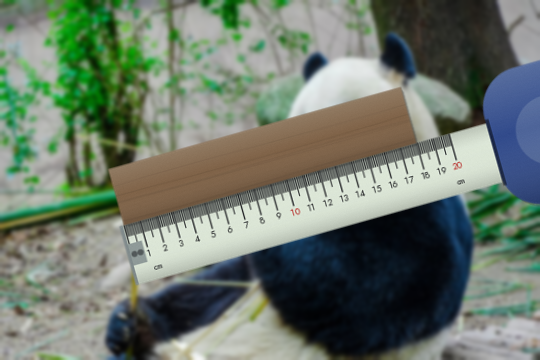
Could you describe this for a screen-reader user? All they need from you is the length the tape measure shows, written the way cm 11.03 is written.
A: cm 18
